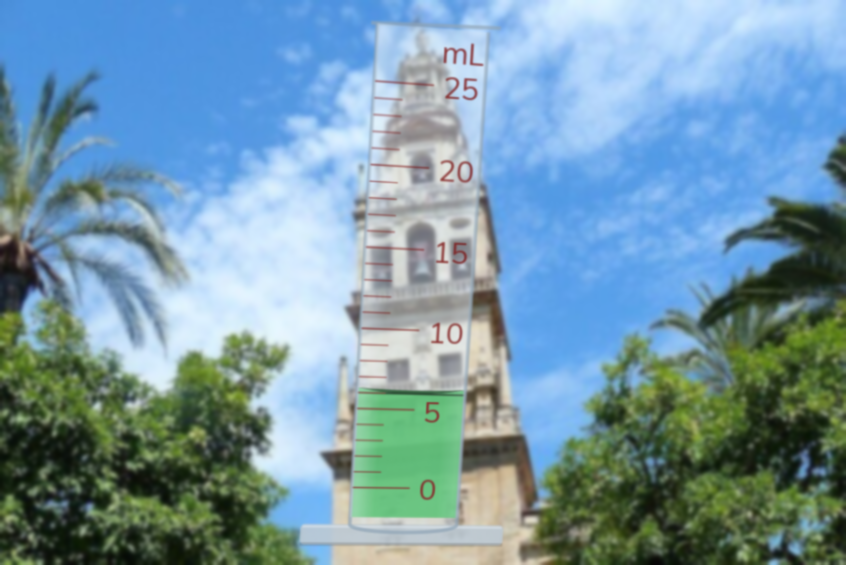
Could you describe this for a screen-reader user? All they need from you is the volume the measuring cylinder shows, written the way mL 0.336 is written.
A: mL 6
